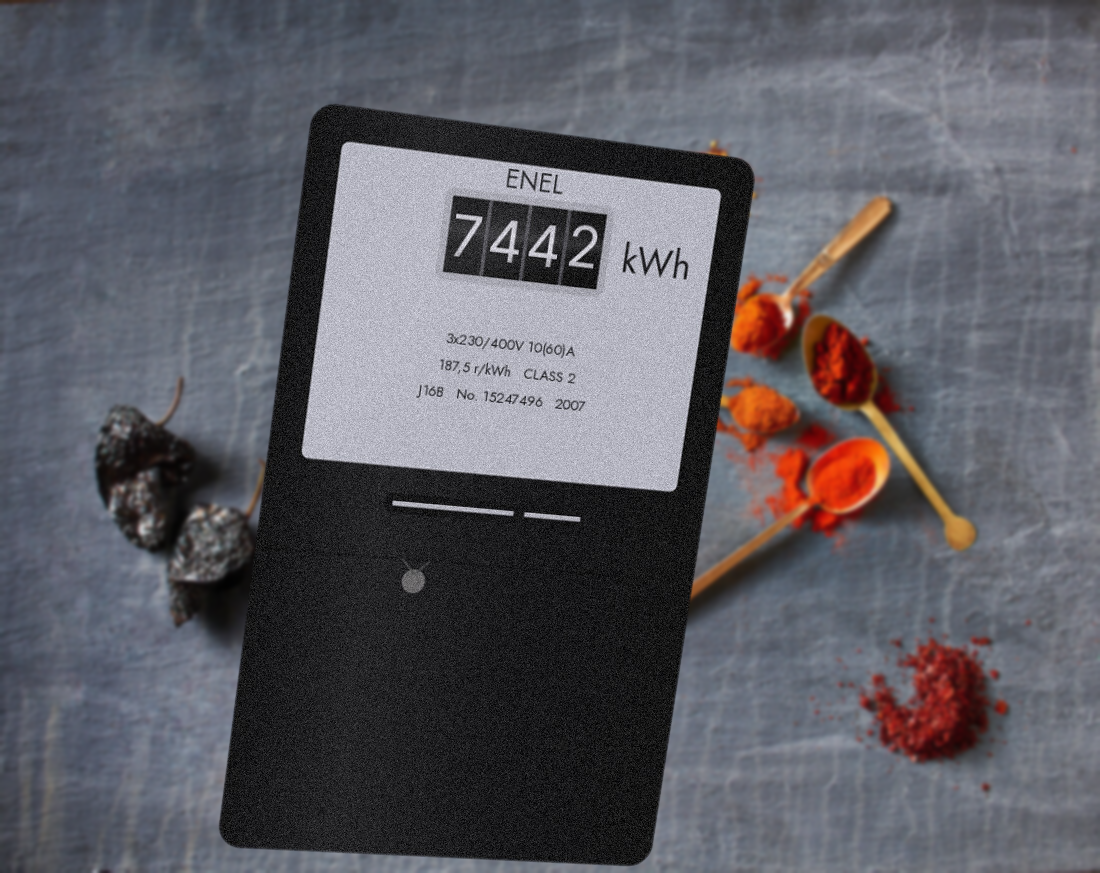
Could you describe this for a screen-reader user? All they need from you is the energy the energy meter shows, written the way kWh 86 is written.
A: kWh 7442
